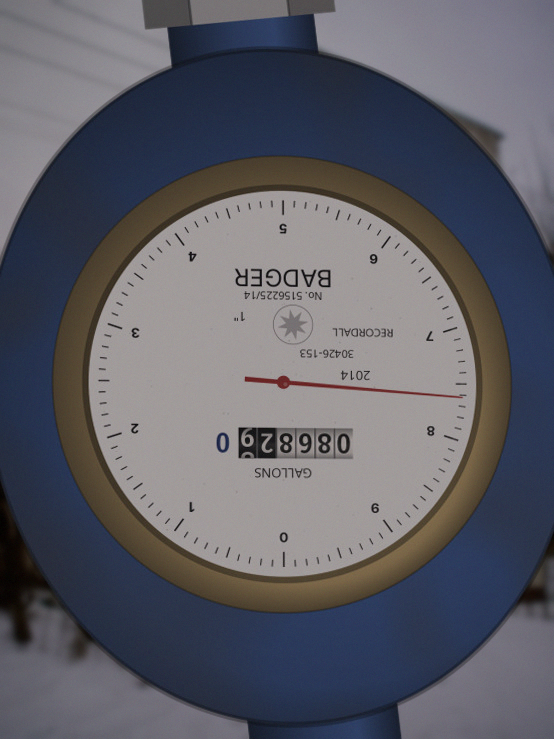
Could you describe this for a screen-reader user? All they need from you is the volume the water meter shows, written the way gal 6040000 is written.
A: gal 868287.6
